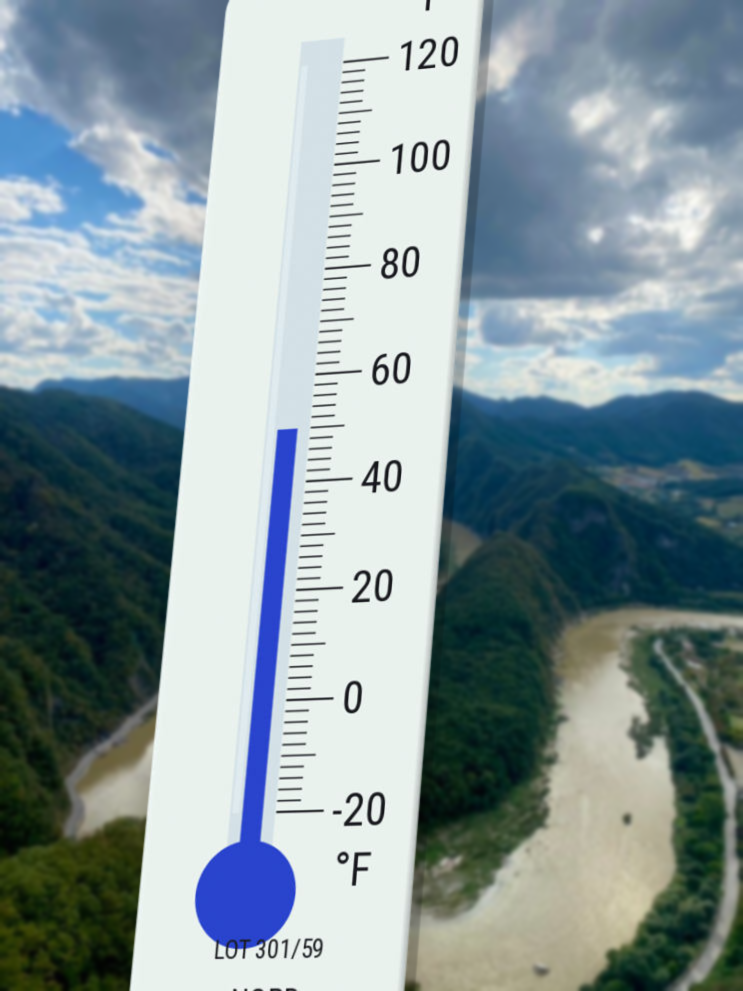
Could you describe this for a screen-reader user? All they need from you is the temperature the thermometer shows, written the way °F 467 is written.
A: °F 50
